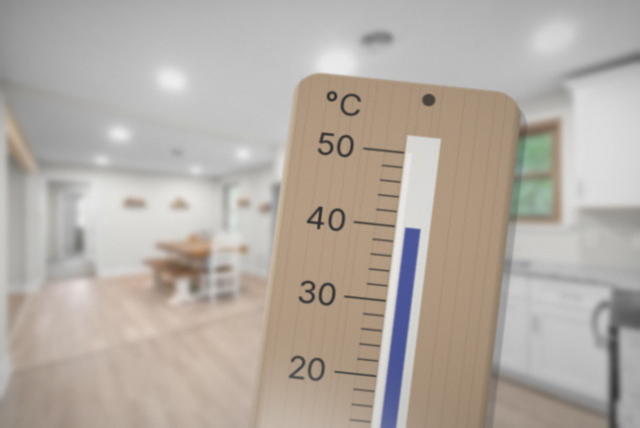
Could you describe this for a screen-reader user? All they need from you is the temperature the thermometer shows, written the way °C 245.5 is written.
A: °C 40
